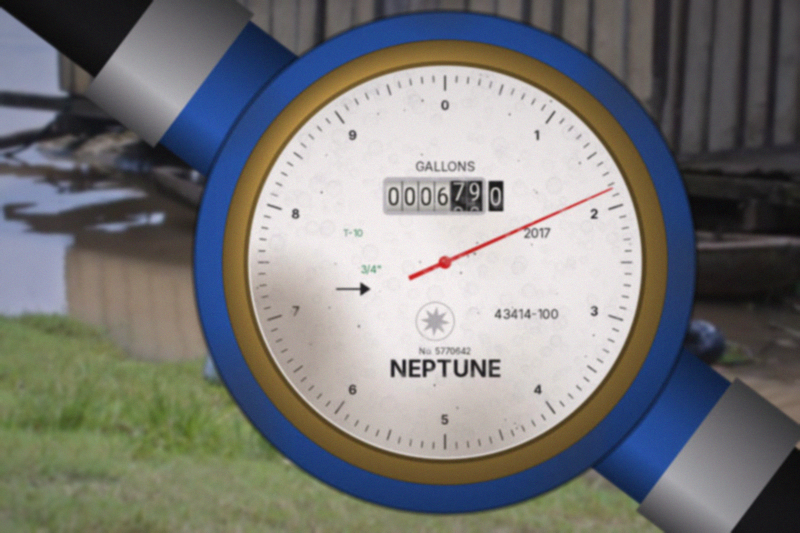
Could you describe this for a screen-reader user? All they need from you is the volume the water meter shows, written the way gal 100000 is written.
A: gal 6791.8
